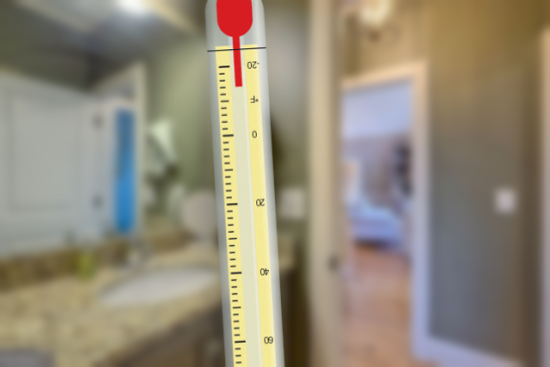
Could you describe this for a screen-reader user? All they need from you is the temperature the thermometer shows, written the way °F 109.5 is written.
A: °F -14
